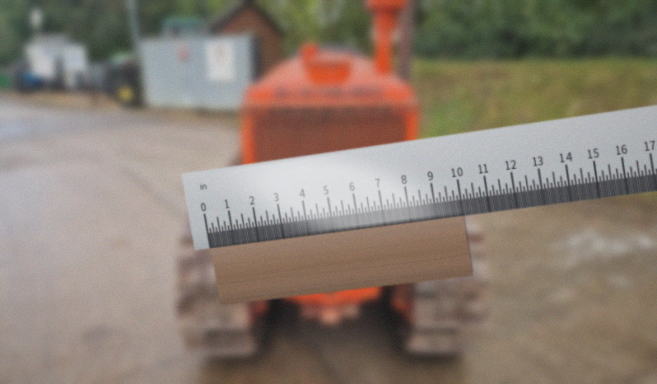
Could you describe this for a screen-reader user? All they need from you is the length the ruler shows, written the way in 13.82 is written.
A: in 10
